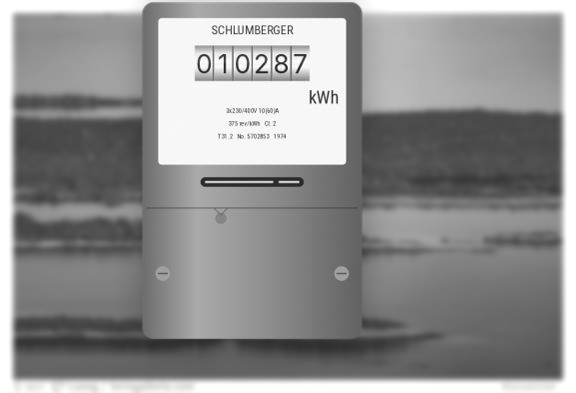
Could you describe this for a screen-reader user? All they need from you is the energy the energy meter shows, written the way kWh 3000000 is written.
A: kWh 10287
